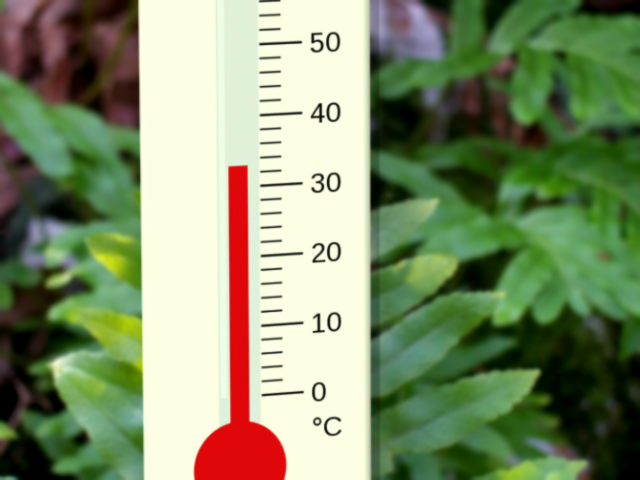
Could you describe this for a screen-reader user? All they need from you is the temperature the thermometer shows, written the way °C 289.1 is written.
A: °C 33
